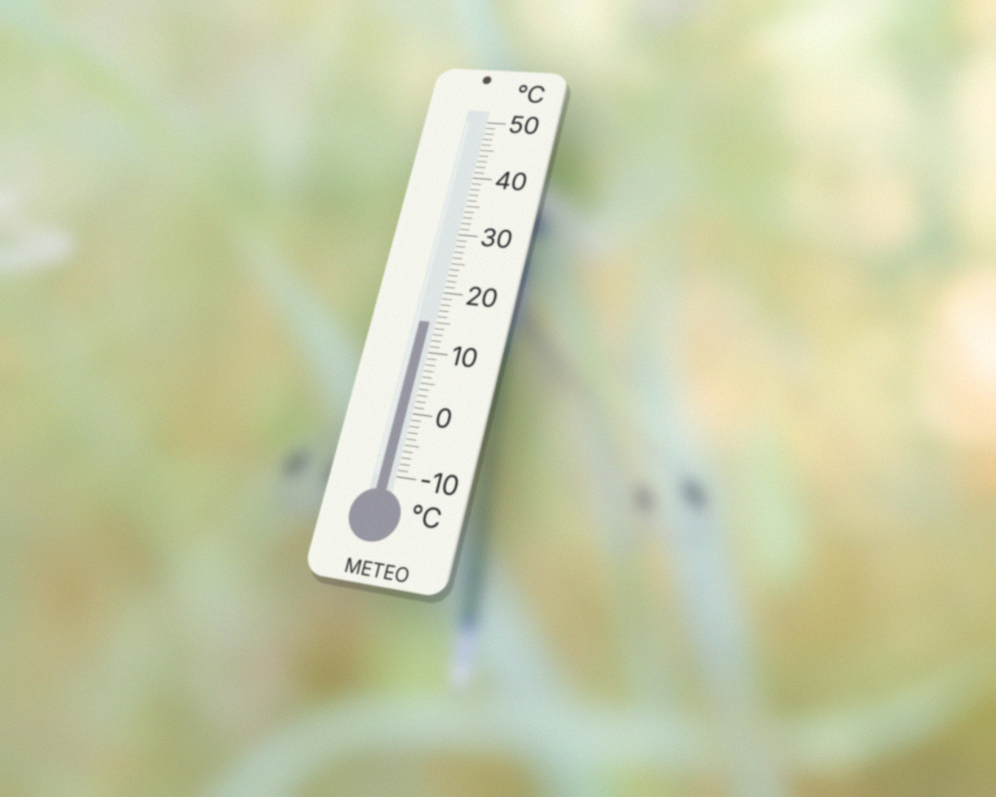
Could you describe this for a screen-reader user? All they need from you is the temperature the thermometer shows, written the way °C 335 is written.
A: °C 15
